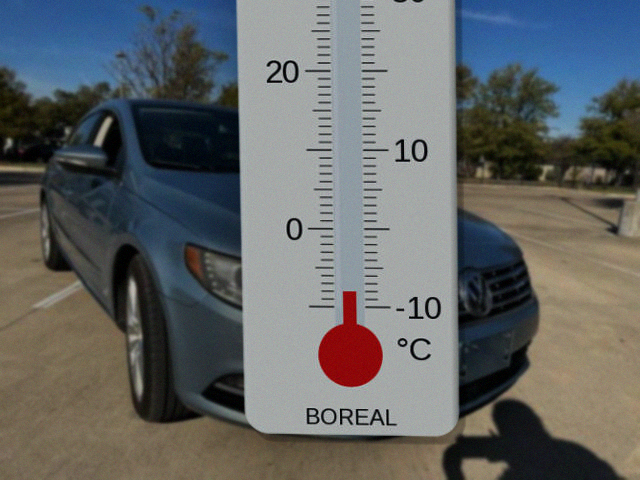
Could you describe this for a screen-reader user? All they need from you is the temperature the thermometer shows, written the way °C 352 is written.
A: °C -8
